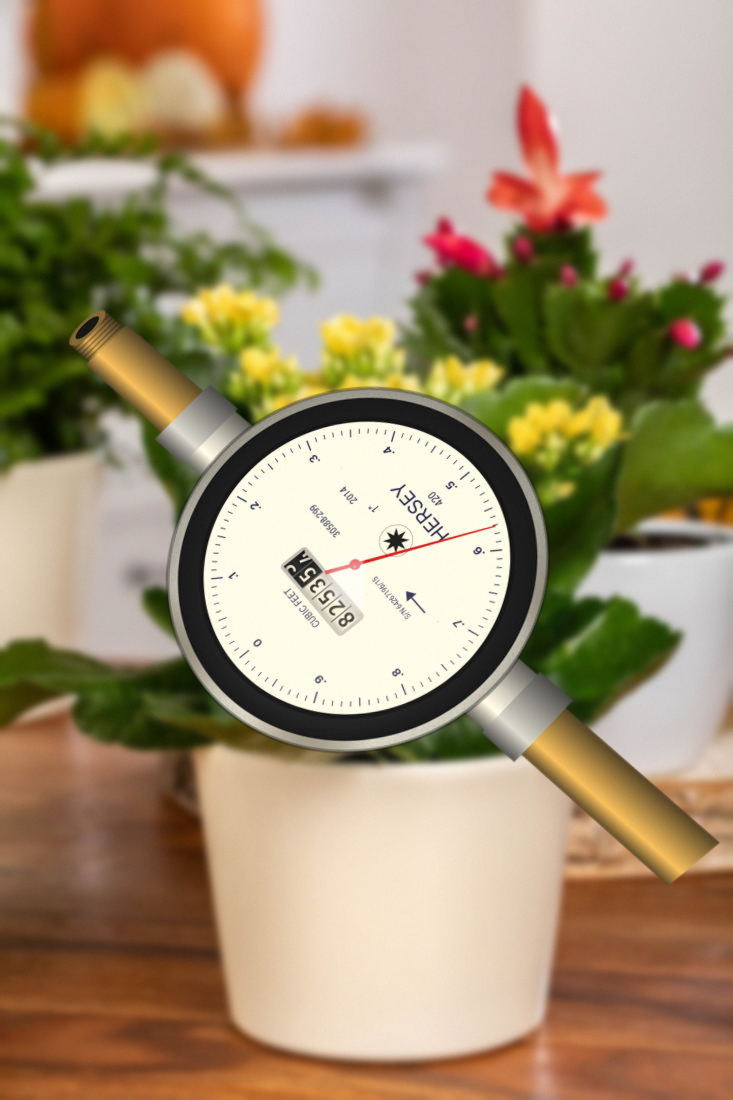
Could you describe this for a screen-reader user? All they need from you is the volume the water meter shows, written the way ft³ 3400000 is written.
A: ft³ 825353.57
